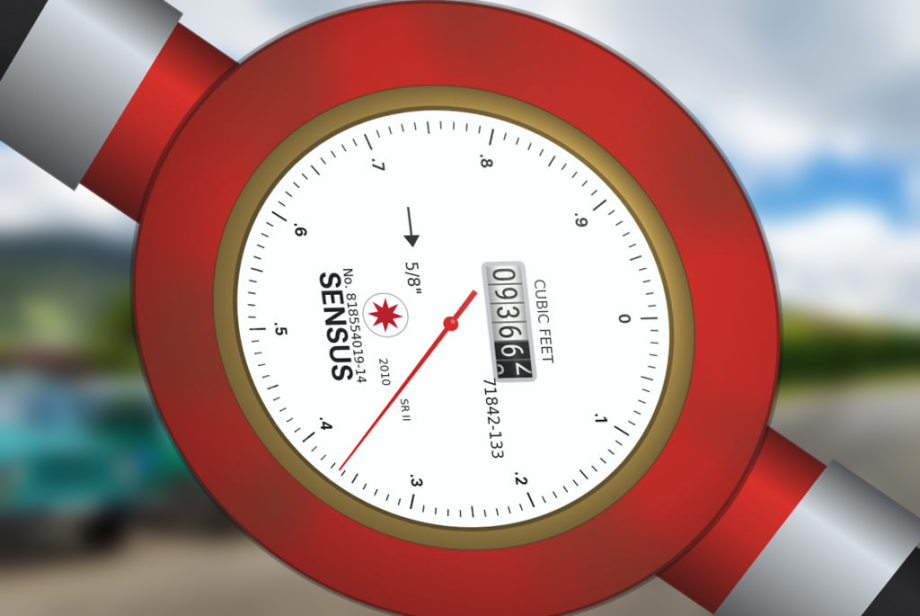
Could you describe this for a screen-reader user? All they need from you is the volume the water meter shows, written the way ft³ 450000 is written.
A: ft³ 93662.36
